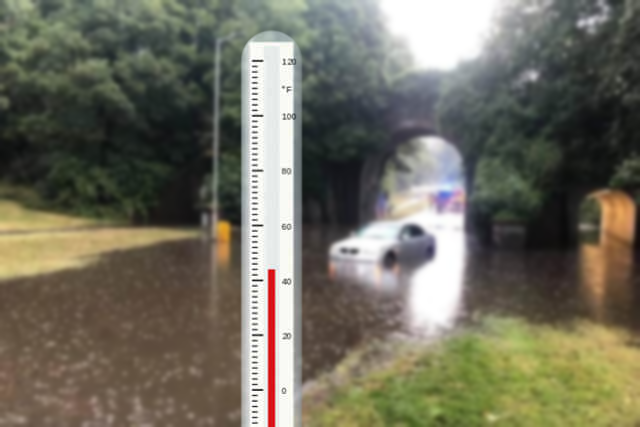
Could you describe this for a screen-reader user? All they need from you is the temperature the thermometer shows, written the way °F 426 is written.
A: °F 44
